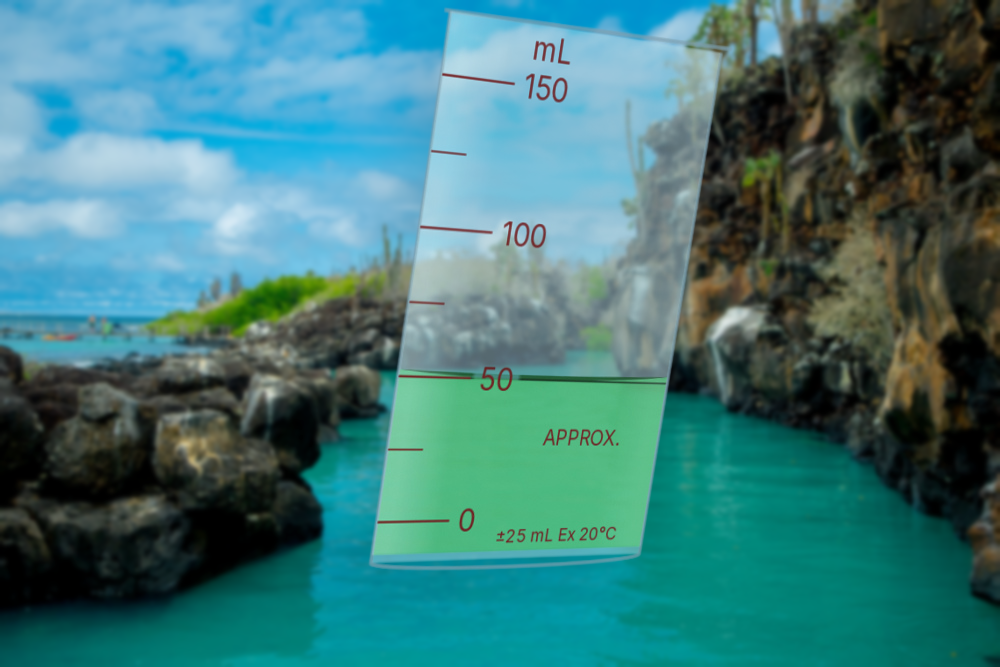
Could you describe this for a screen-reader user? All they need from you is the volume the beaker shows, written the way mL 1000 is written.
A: mL 50
